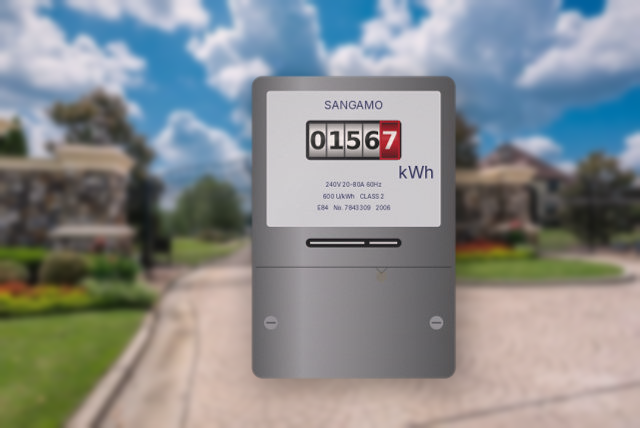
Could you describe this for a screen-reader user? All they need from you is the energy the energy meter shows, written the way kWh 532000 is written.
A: kWh 156.7
